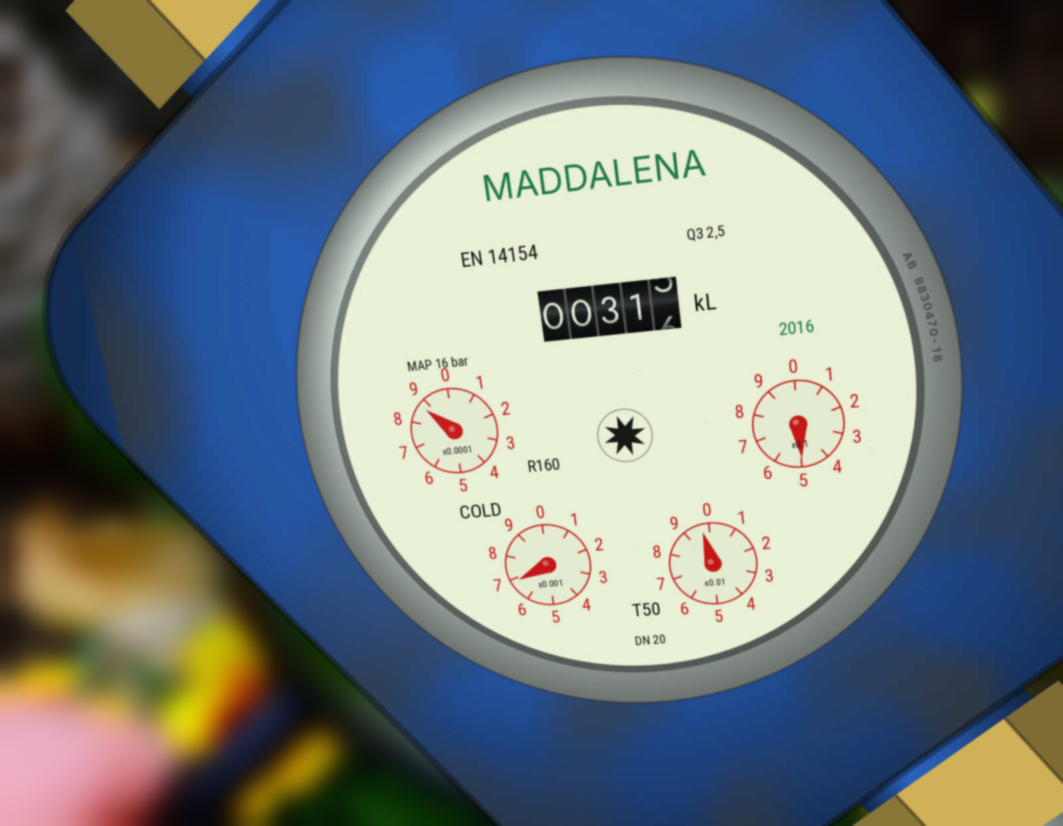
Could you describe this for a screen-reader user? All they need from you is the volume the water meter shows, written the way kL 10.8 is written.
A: kL 315.4968
